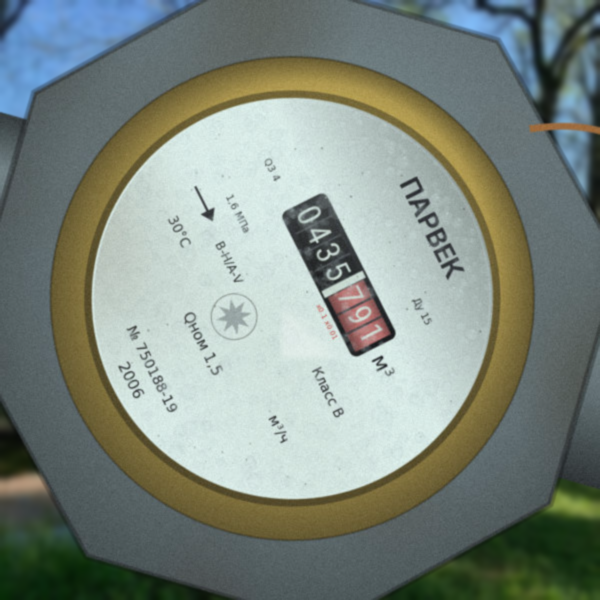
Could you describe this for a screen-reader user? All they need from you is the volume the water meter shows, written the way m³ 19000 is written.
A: m³ 435.791
